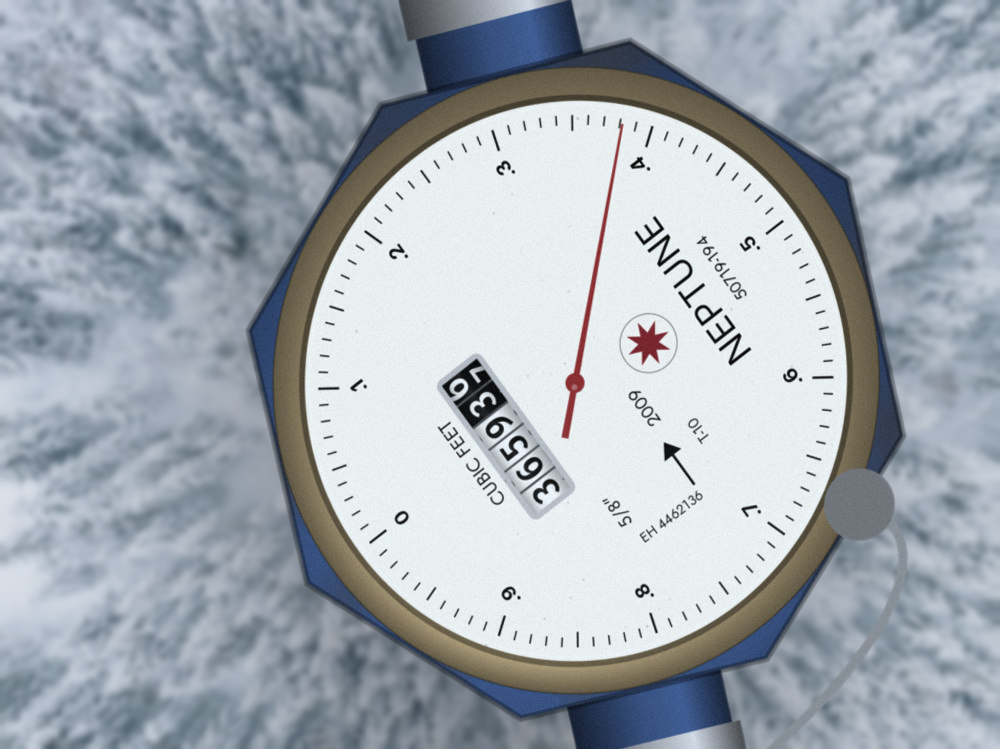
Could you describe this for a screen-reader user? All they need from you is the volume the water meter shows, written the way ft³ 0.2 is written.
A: ft³ 365936.38
